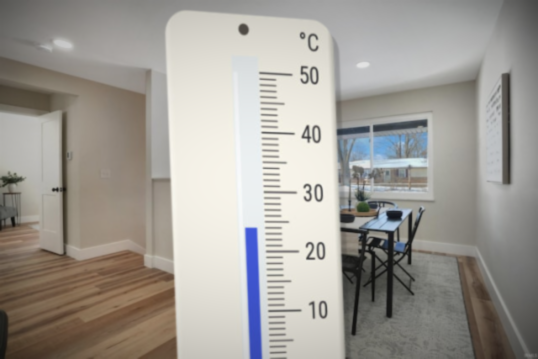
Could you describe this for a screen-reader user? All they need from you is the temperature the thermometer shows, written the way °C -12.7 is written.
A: °C 24
